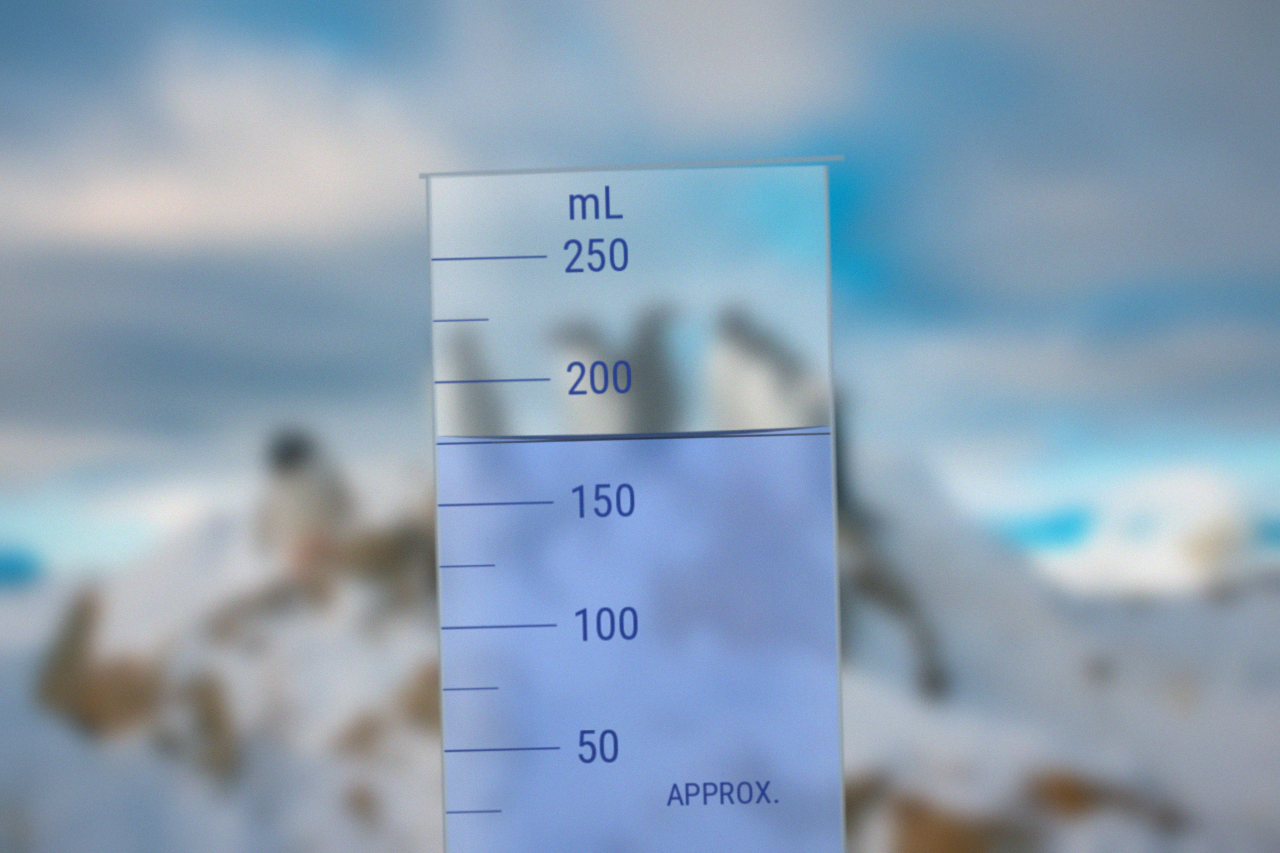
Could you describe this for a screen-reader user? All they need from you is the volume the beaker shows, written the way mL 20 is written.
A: mL 175
